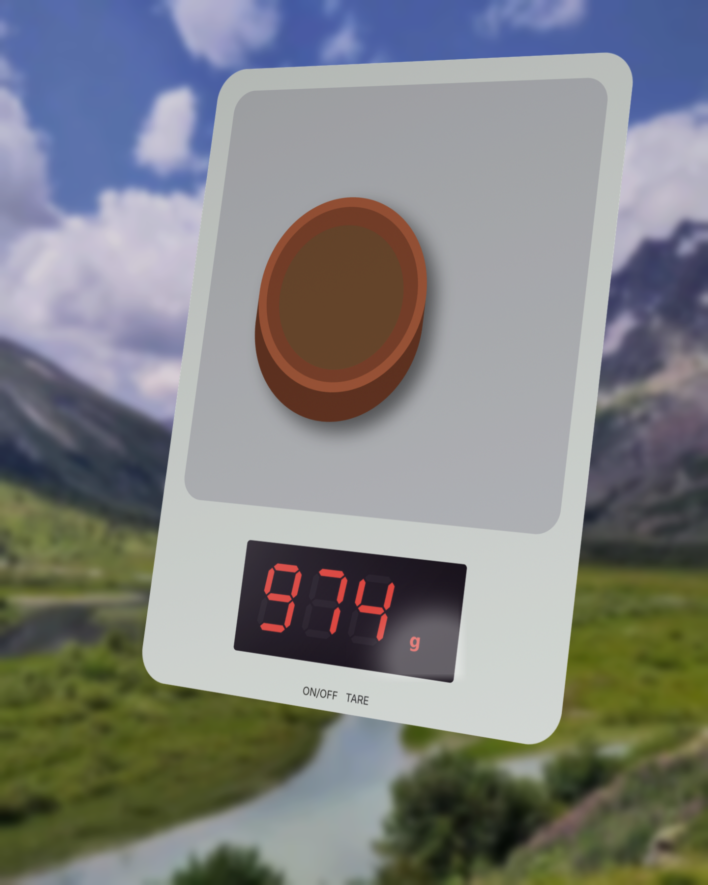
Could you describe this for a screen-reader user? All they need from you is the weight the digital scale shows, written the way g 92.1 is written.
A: g 974
